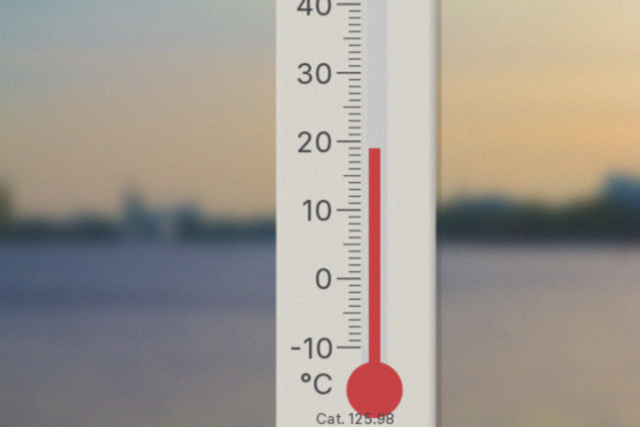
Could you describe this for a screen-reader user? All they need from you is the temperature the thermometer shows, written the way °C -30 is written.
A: °C 19
